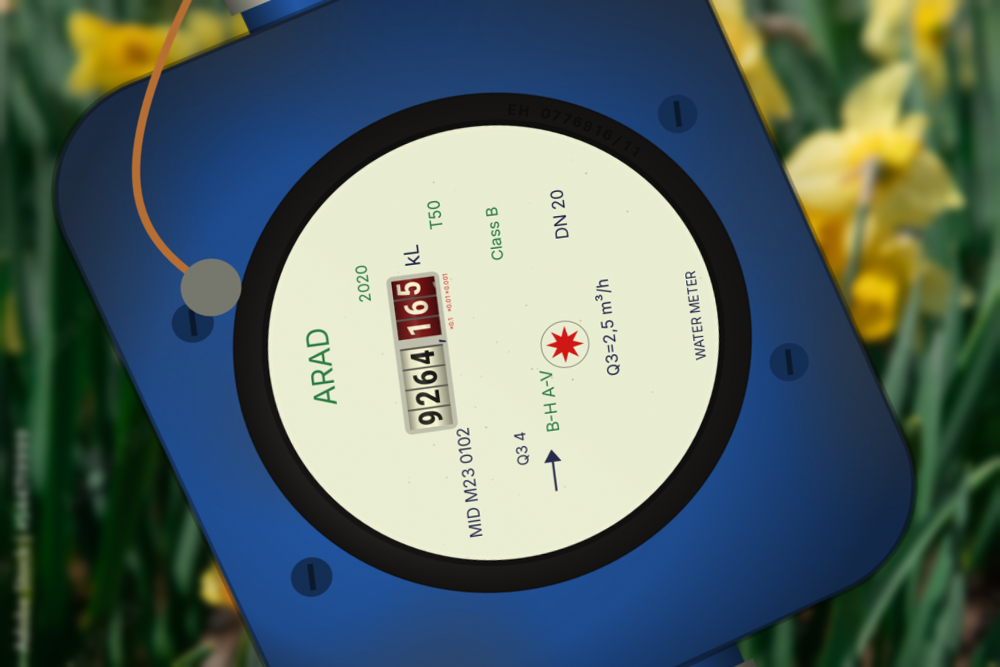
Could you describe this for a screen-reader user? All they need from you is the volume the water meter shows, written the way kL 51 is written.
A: kL 9264.165
